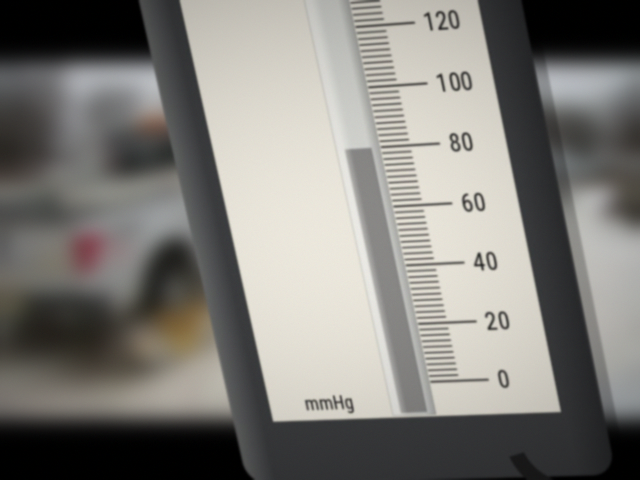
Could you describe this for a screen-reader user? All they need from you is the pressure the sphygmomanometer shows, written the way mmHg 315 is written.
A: mmHg 80
